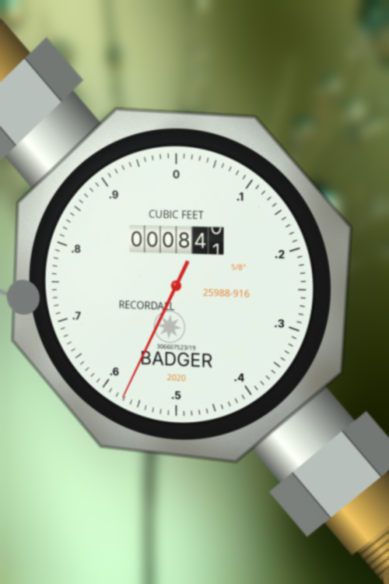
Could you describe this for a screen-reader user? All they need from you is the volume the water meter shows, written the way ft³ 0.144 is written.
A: ft³ 840.57
